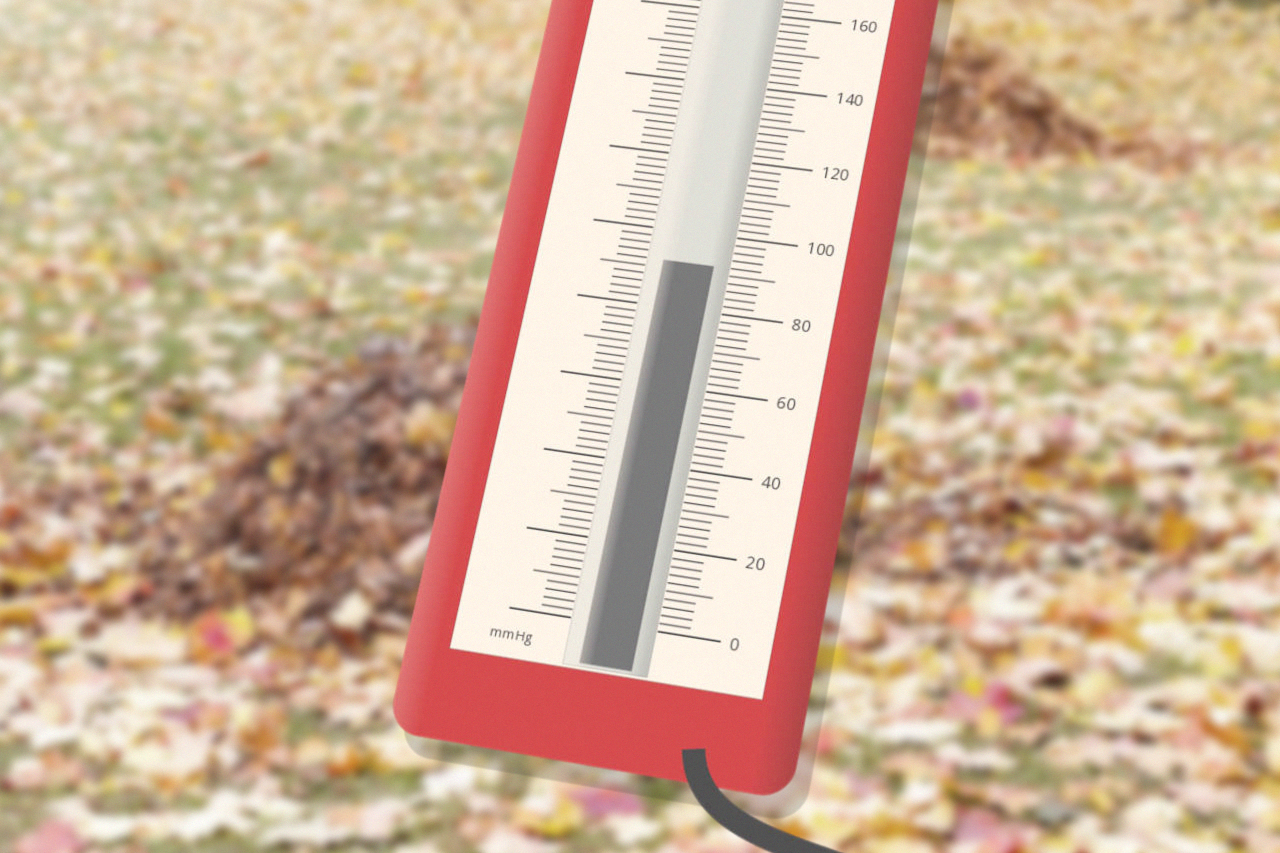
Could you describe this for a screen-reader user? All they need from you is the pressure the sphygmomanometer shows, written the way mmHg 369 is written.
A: mmHg 92
